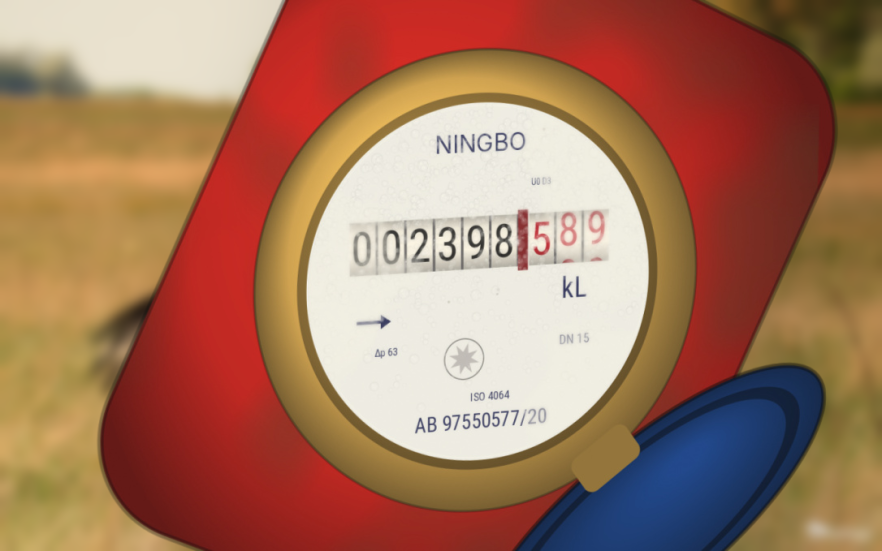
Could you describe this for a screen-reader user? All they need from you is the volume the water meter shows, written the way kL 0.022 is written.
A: kL 2398.589
